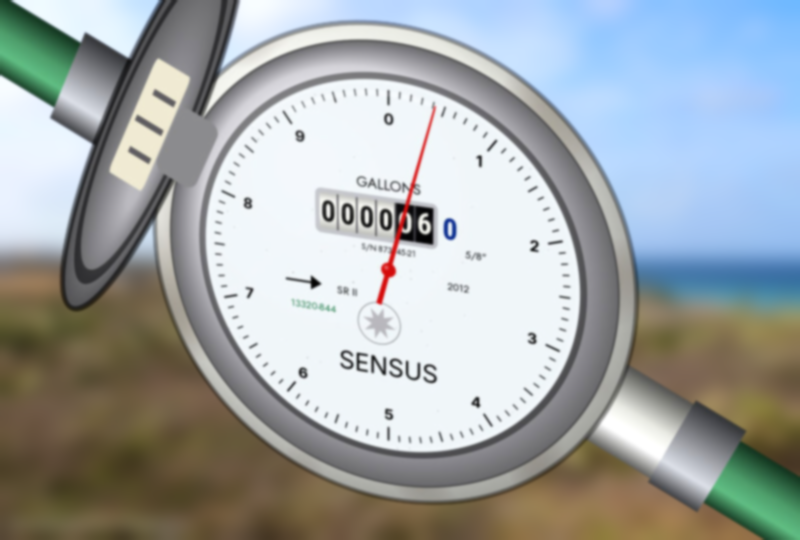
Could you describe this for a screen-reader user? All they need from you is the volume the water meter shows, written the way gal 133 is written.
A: gal 60.4
